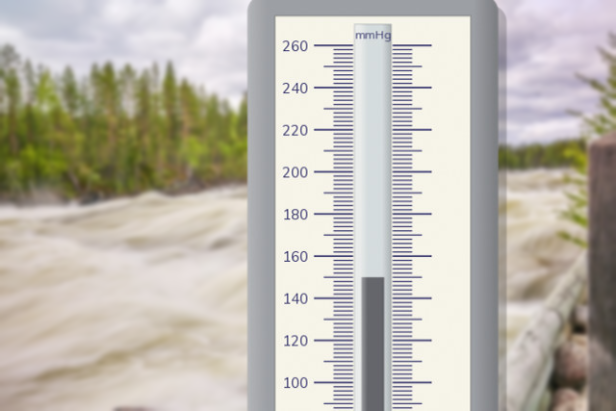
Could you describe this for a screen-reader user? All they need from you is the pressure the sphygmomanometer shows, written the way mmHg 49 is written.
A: mmHg 150
